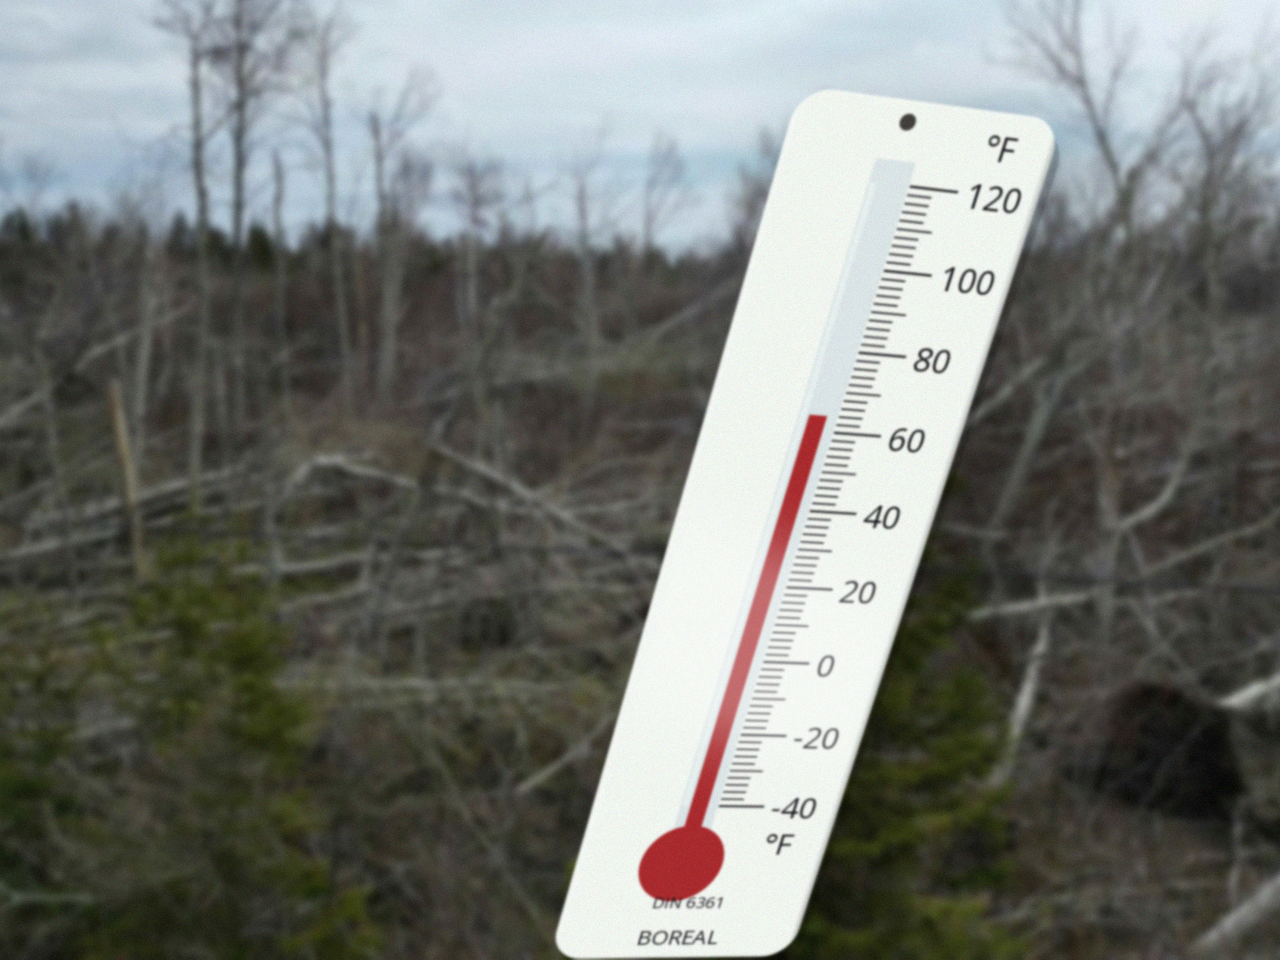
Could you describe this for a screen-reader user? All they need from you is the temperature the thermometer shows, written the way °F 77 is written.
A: °F 64
